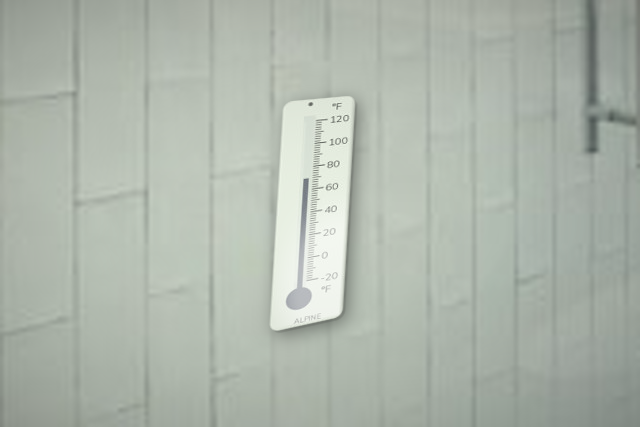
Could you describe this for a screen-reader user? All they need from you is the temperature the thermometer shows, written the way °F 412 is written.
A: °F 70
